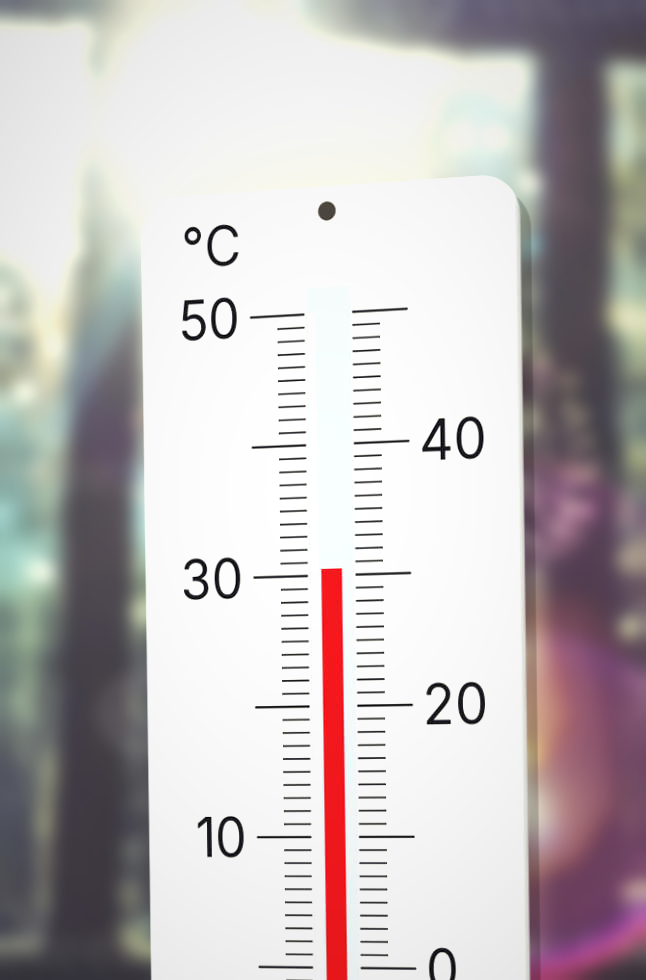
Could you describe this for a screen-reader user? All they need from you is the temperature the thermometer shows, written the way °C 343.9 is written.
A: °C 30.5
